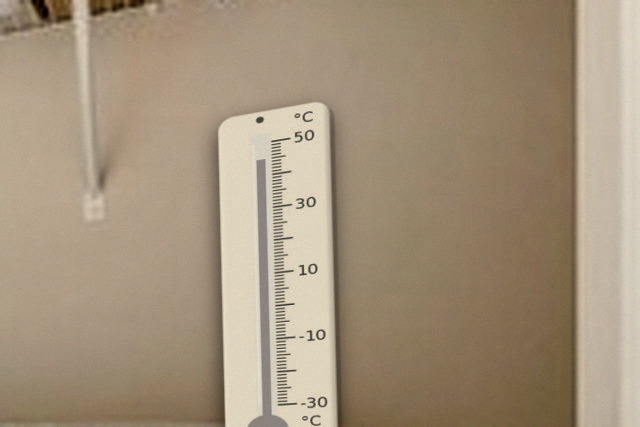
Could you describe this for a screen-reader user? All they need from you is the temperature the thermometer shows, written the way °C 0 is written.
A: °C 45
